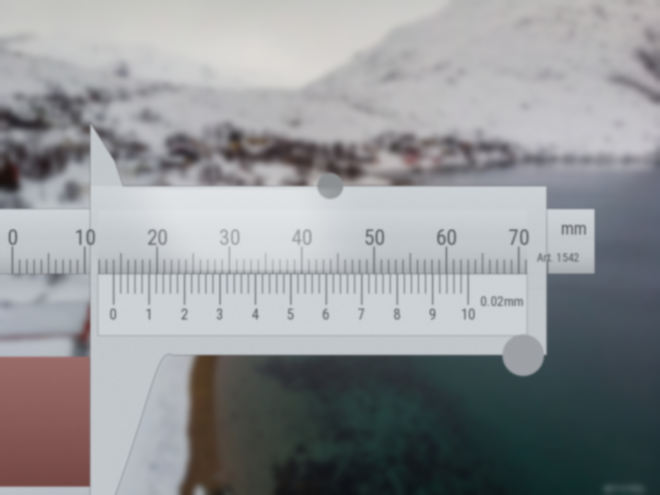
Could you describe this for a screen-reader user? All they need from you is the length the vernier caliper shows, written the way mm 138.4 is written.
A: mm 14.0
